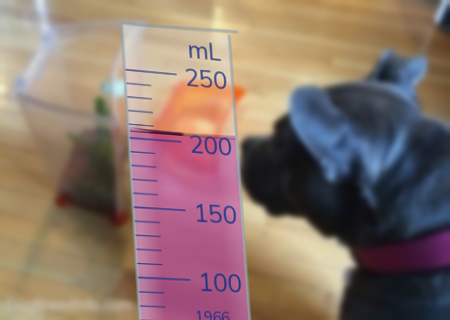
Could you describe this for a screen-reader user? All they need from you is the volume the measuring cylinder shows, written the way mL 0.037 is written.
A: mL 205
